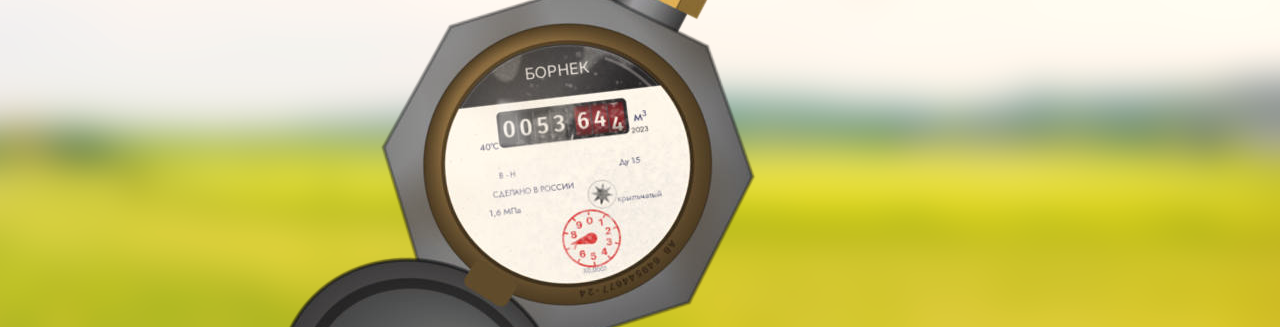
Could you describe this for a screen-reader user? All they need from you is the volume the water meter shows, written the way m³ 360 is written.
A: m³ 53.6437
